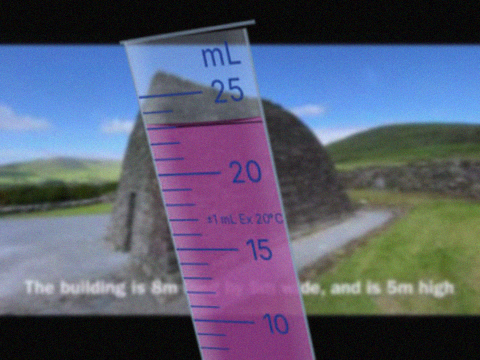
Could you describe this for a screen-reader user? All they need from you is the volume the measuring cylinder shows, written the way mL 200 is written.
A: mL 23
